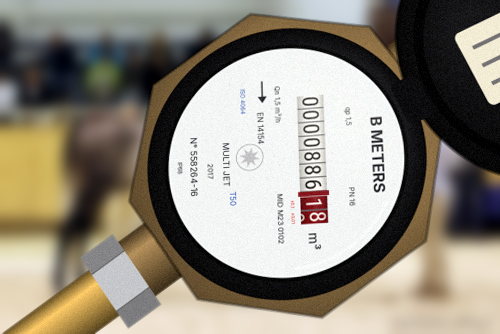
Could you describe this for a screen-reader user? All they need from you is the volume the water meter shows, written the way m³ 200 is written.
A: m³ 886.18
